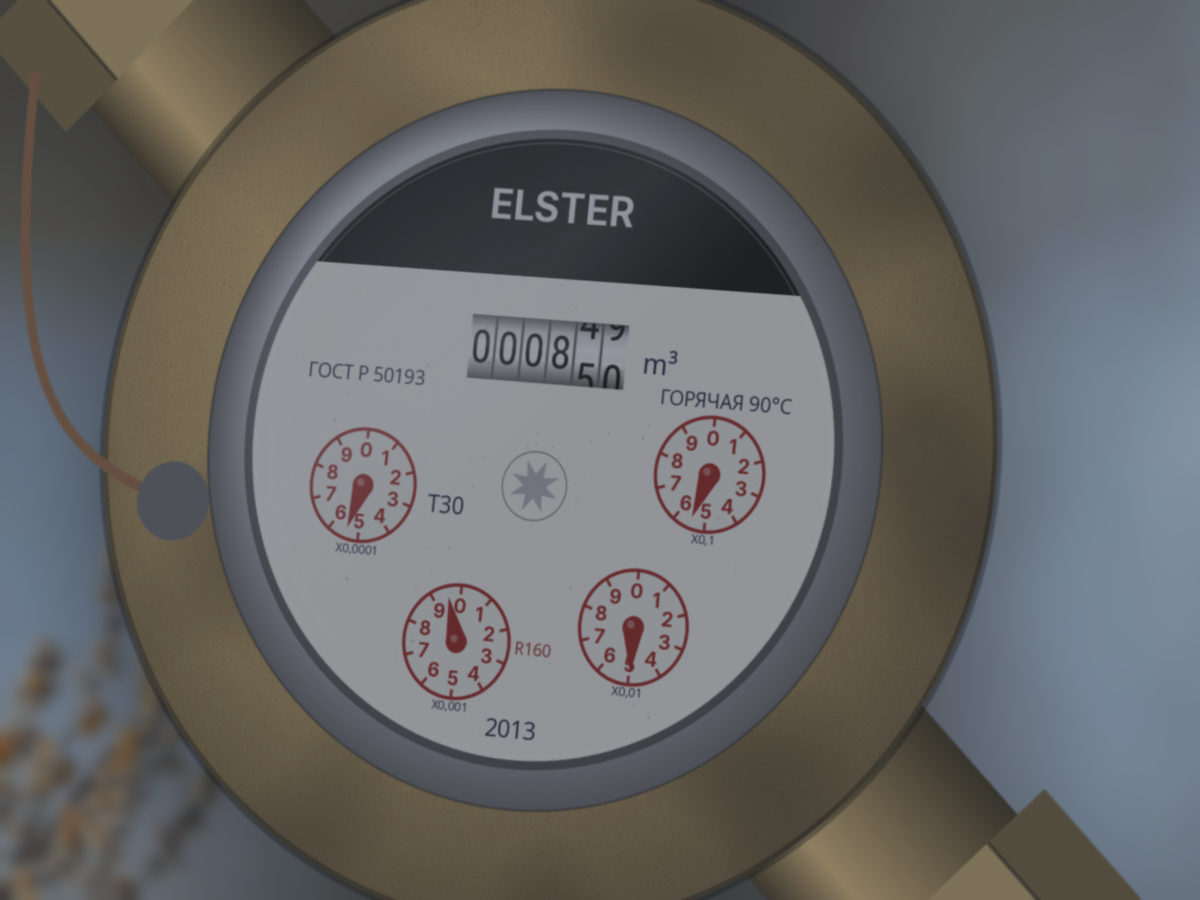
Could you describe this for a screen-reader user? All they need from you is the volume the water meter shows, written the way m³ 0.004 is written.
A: m³ 849.5495
